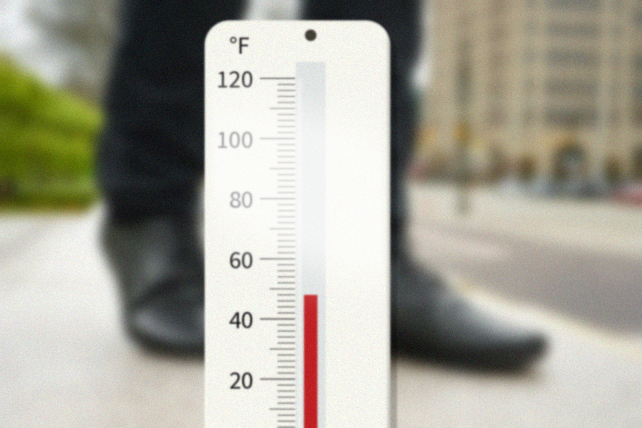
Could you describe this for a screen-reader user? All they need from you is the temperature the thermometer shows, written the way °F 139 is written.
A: °F 48
